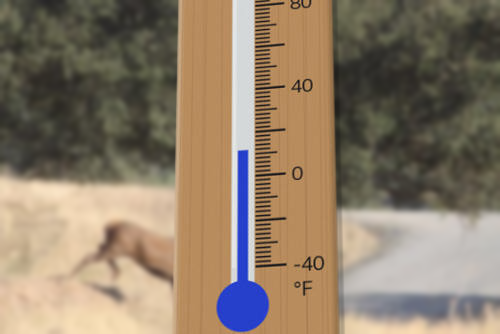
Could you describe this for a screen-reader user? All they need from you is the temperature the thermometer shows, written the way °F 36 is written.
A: °F 12
